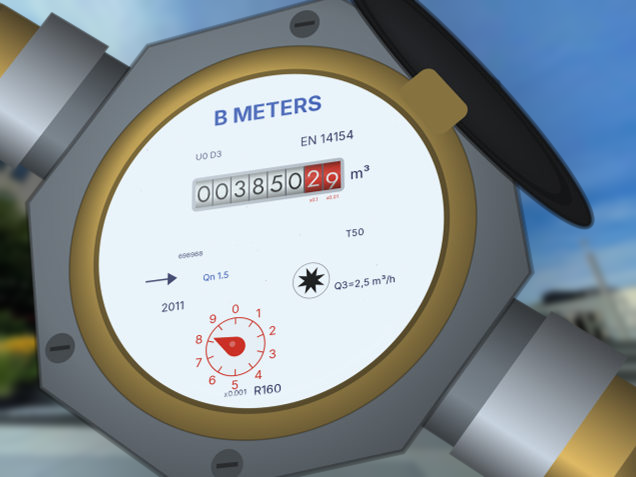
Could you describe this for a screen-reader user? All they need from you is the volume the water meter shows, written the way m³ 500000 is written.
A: m³ 3850.288
